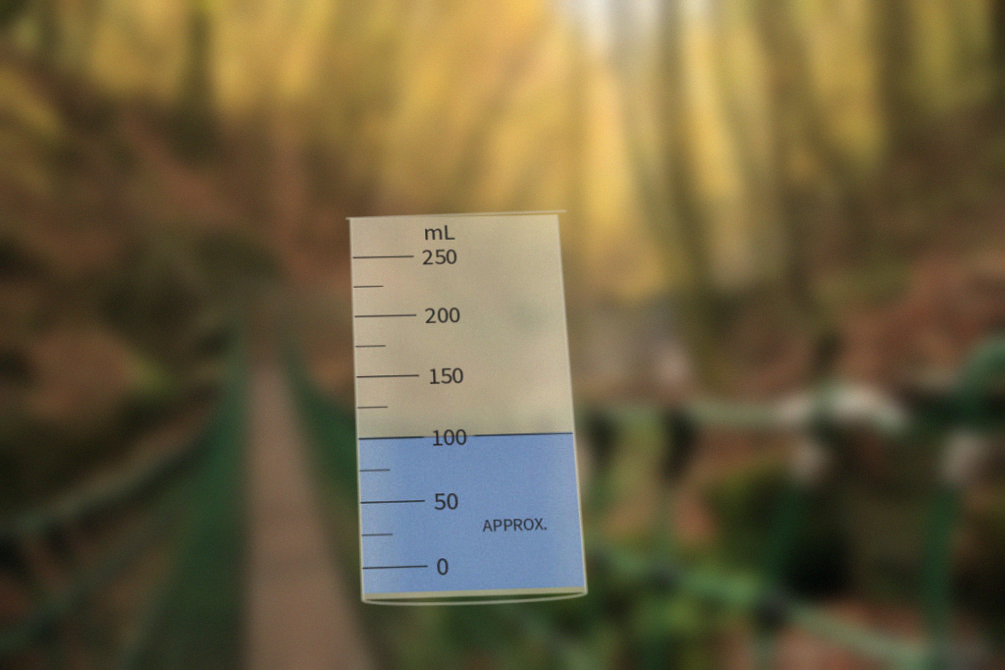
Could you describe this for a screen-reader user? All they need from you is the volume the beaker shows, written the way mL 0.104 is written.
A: mL 100
